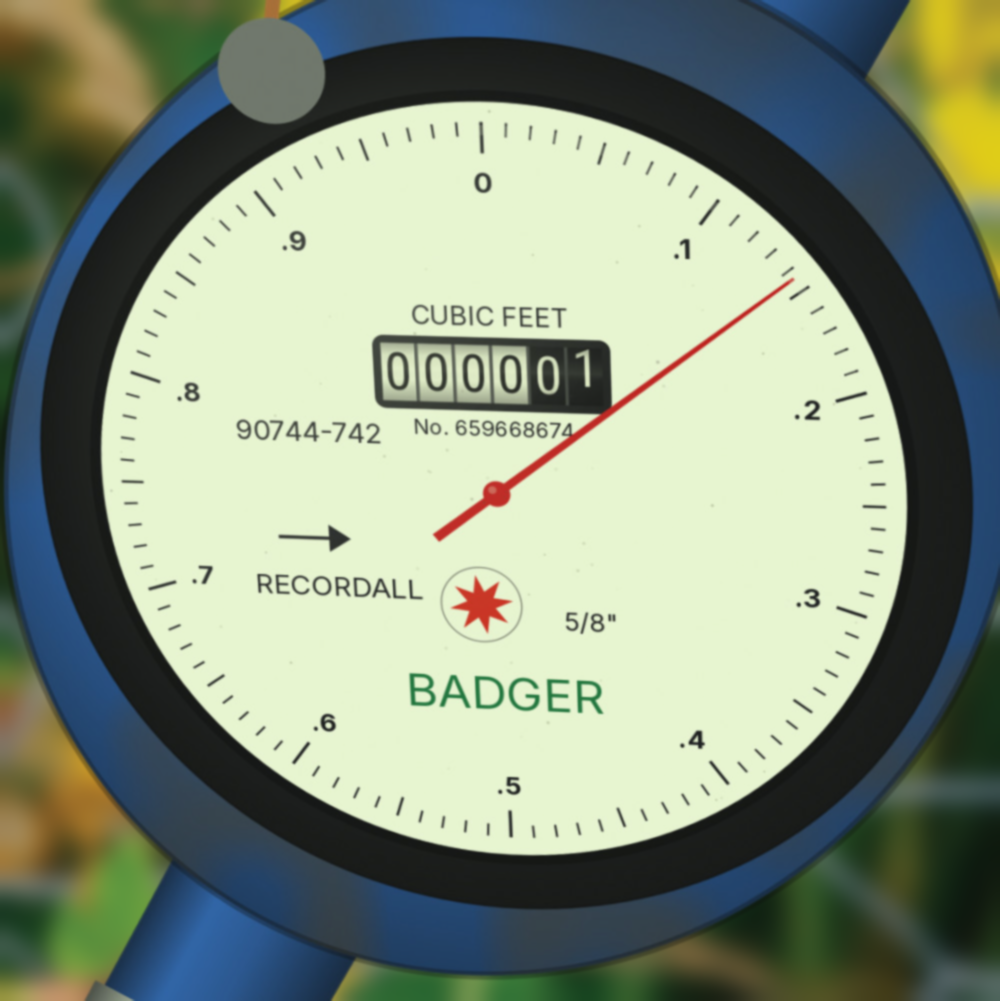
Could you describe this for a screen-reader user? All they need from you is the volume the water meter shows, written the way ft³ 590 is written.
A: ft³ 1.14
